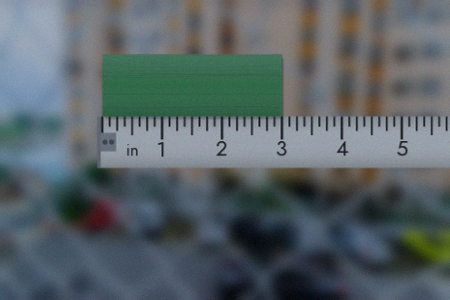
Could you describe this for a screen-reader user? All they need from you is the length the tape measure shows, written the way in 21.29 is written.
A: in 3
